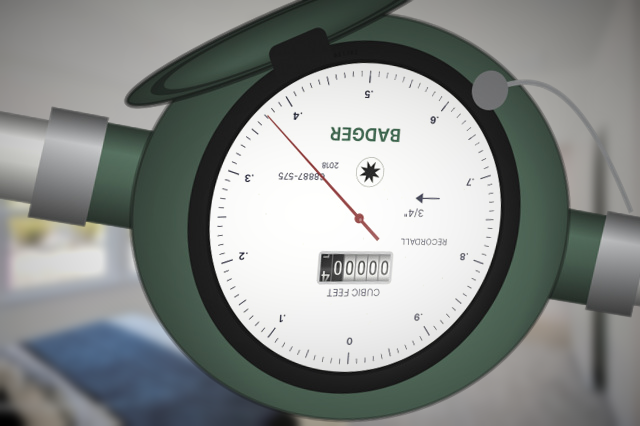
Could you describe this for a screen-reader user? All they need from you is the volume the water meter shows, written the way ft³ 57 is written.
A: ft³ 4.37
